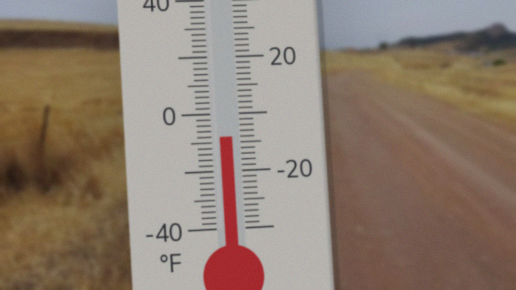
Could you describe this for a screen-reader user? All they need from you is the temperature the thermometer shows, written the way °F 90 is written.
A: °F -8
